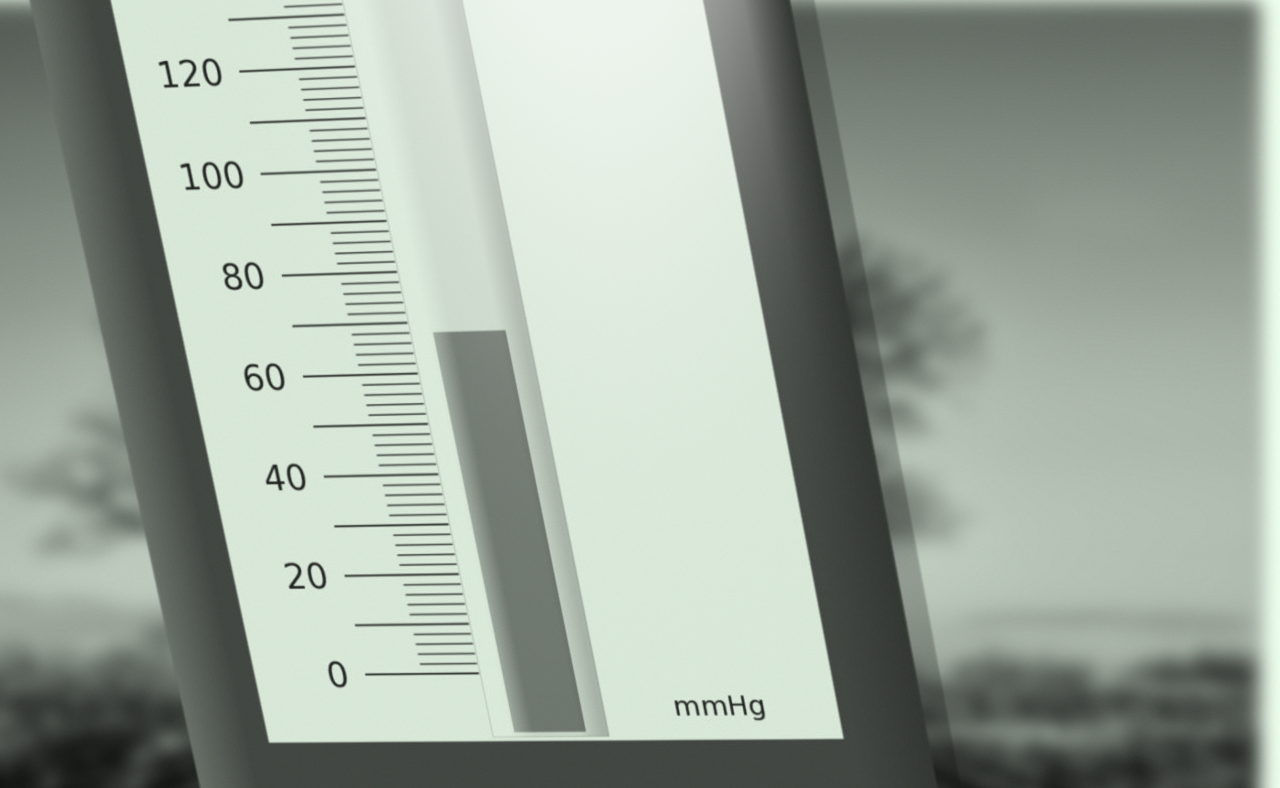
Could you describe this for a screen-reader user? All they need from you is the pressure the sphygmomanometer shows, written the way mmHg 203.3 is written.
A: mmHg 68
